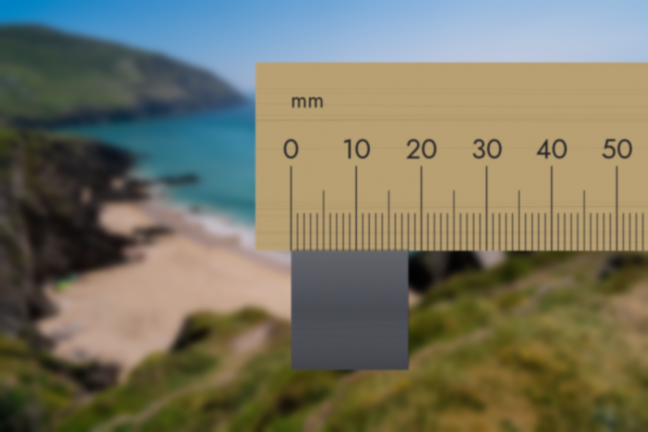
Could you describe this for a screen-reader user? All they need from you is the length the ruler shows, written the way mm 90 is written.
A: mm 18
